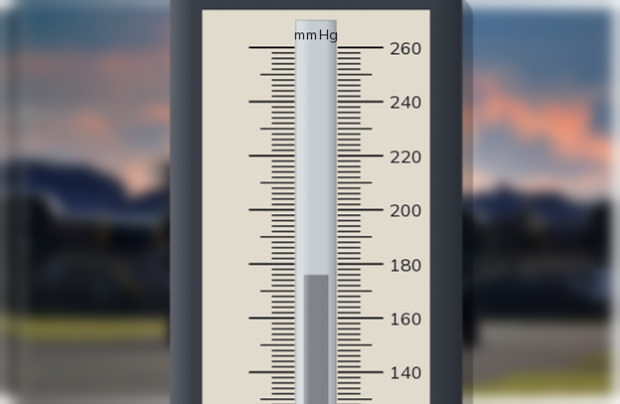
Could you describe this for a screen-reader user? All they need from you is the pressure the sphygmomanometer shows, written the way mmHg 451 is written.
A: mmHg 176
